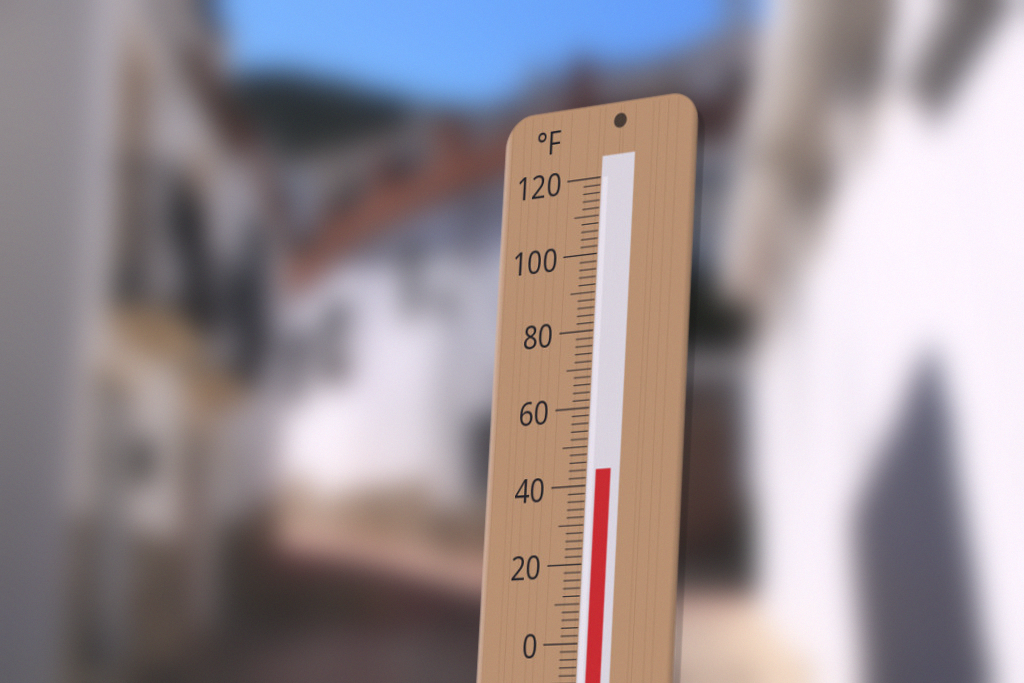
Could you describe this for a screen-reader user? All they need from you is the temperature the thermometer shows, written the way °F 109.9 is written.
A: °F 44
